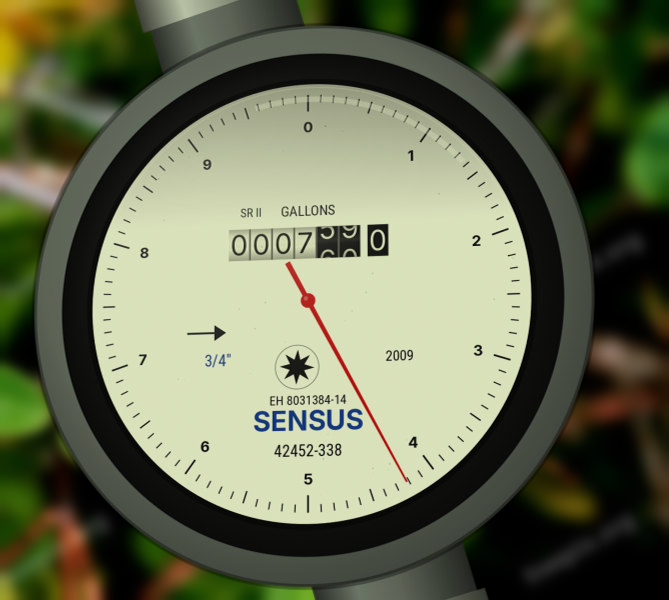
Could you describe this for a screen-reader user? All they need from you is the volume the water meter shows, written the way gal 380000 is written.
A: gal 7594.2
